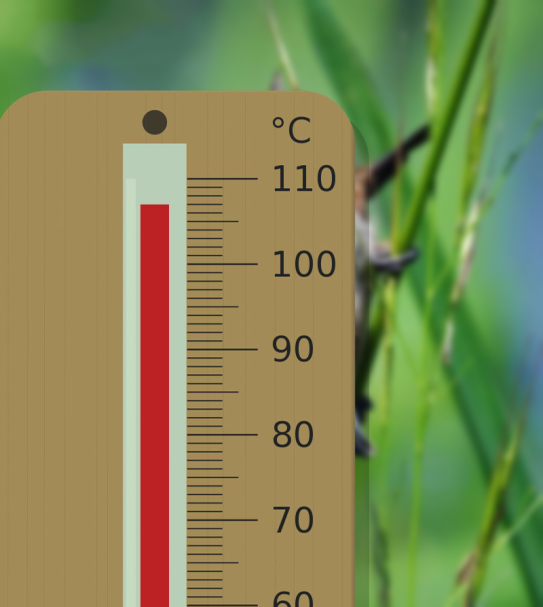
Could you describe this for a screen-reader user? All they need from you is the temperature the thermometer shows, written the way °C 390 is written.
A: °C 107
